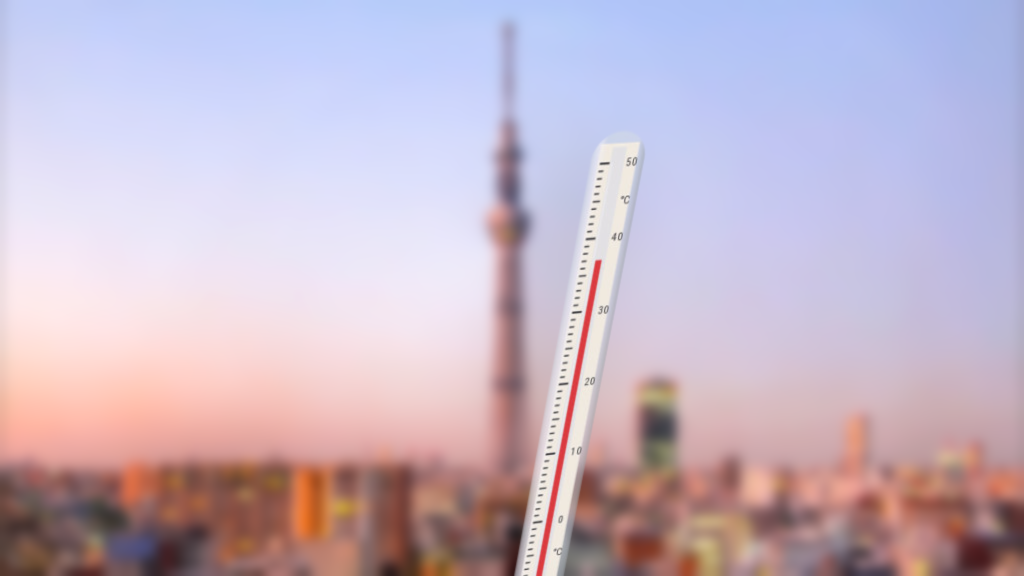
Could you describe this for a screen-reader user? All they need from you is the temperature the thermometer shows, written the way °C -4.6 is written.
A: °C 37
